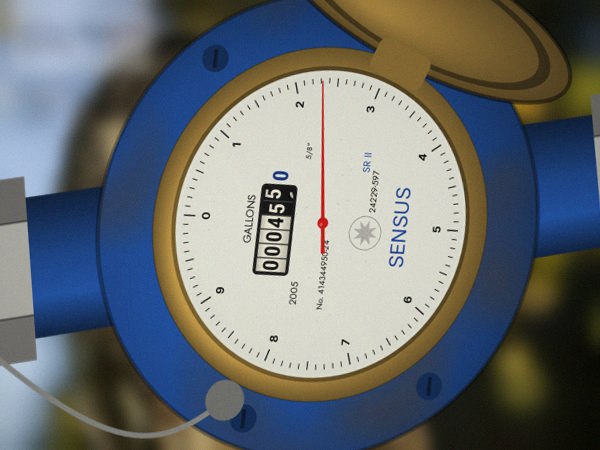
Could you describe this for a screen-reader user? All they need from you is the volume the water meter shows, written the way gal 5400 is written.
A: gal 4552.3
